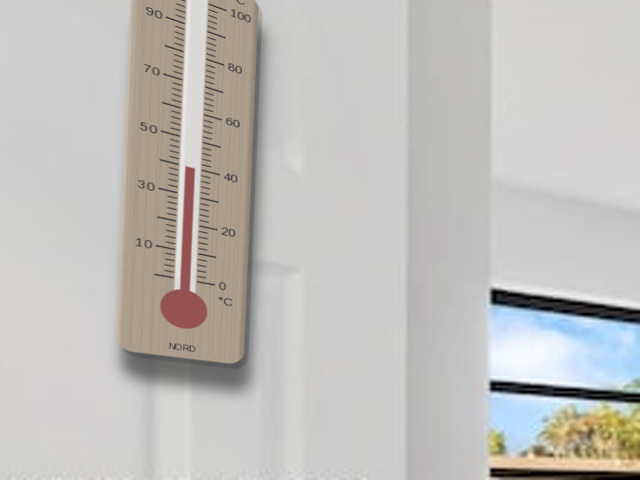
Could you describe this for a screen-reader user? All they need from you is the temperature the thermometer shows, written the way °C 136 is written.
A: °C 40
